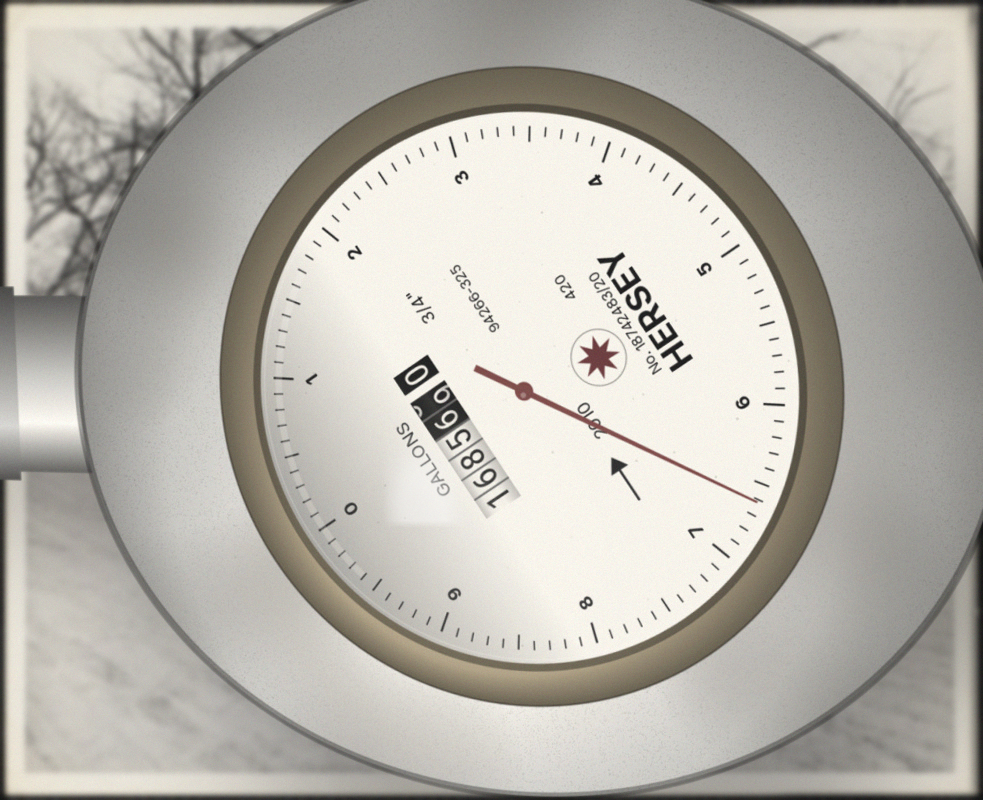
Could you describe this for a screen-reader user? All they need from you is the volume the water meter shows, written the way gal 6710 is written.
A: gal 1685686.6
